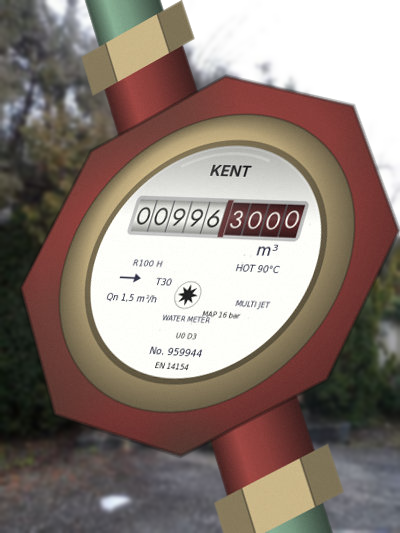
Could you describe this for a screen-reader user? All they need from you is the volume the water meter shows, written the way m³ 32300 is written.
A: m³ 996.3000
